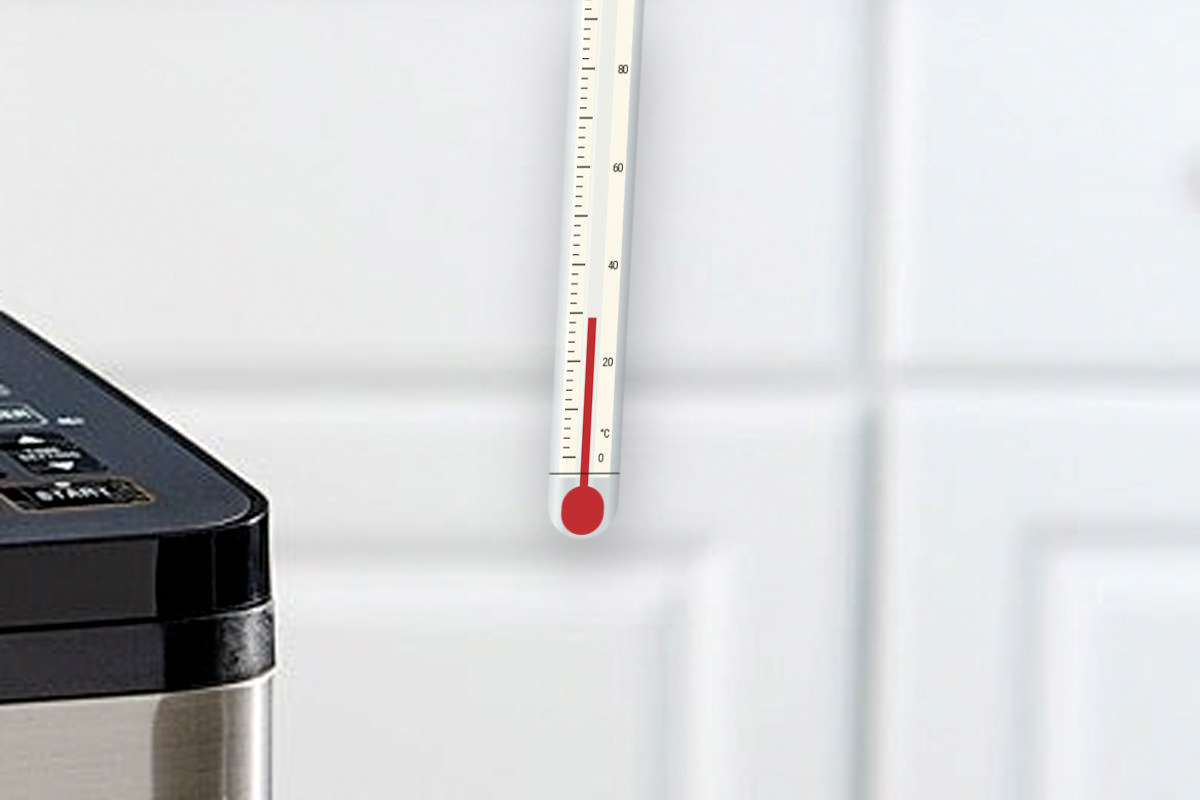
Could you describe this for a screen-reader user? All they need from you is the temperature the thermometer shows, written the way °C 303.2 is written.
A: °C 29
